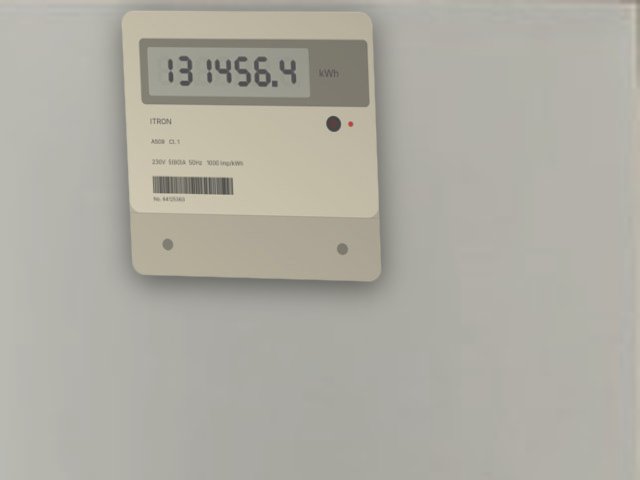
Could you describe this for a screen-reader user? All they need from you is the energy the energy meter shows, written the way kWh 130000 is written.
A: kWh 131456.4
